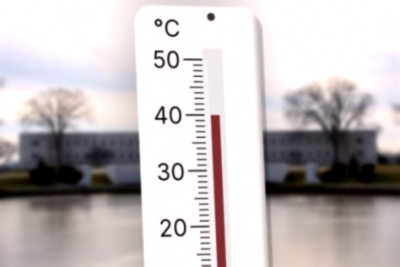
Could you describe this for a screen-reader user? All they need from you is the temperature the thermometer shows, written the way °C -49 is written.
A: °C 40
